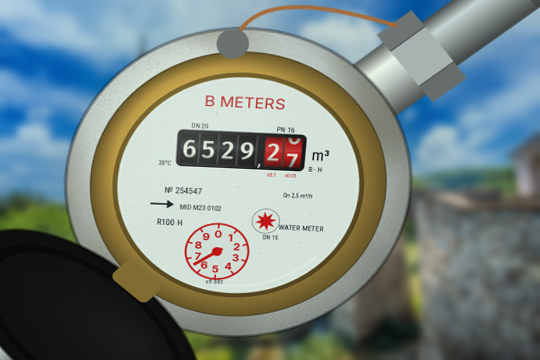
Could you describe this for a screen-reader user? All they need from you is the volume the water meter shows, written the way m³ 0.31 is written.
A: m³ 6529.266
